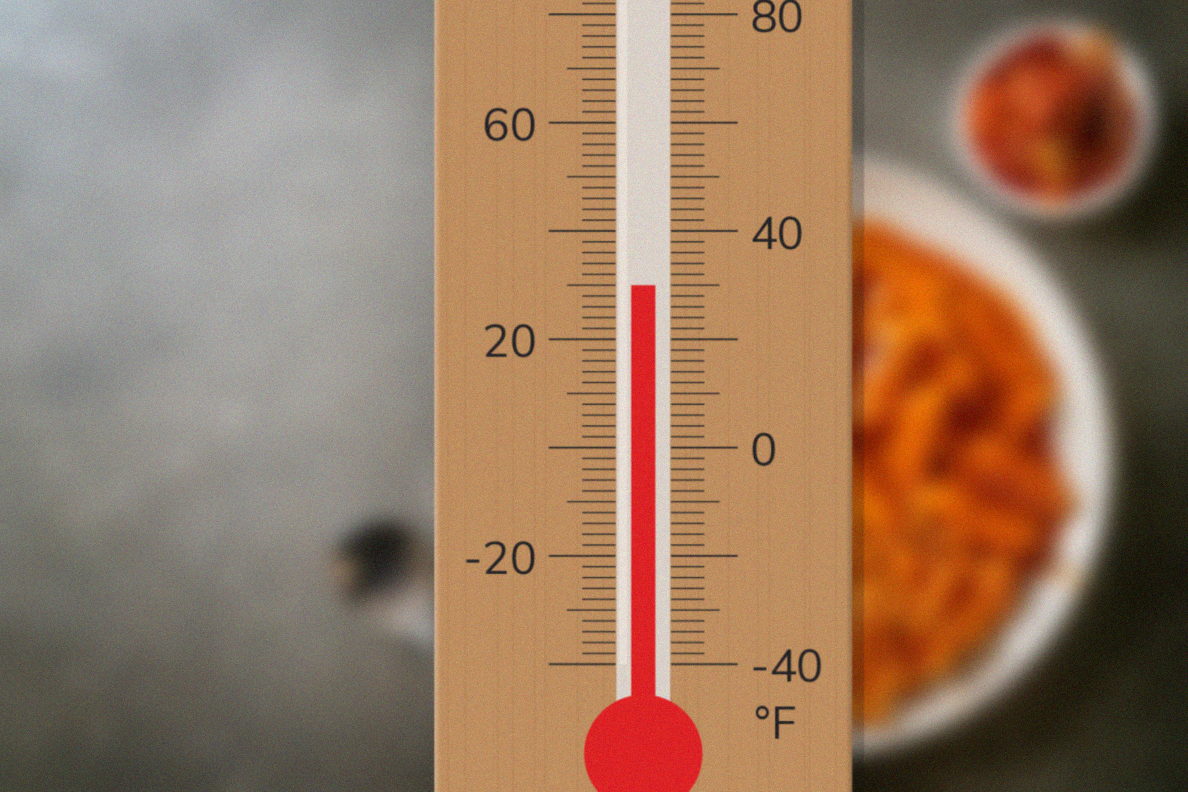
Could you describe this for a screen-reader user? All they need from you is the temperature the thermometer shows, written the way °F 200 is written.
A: °F 30
